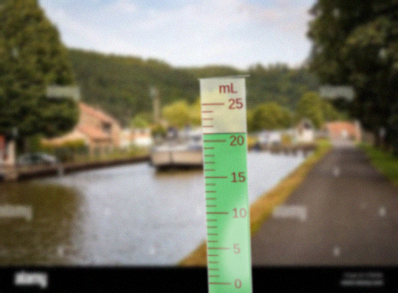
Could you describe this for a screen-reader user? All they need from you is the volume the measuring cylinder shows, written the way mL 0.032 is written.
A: mL 21
